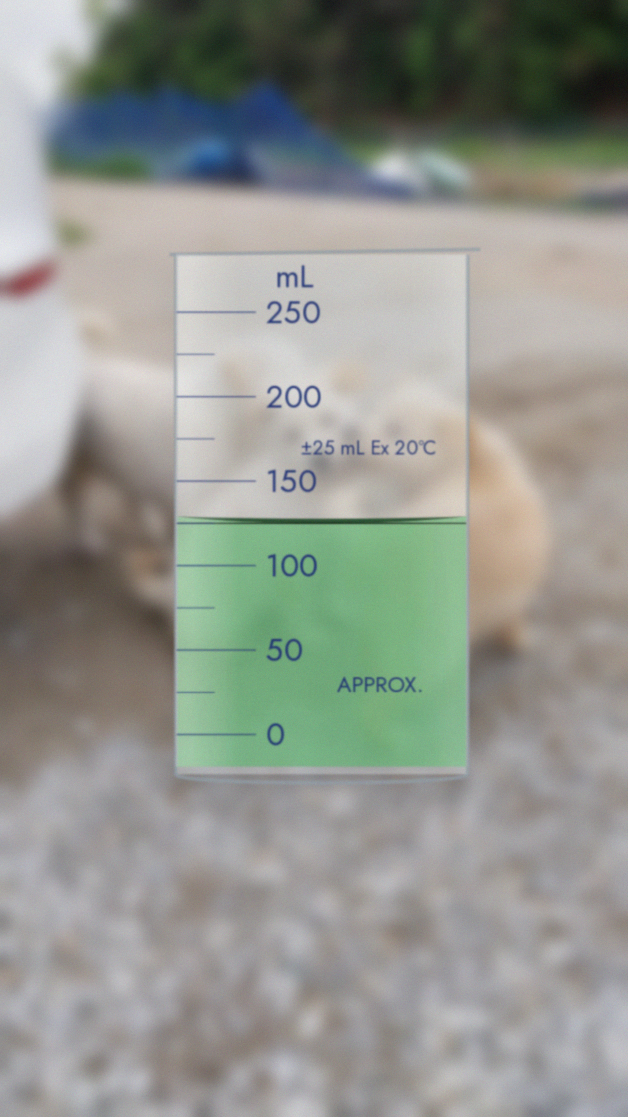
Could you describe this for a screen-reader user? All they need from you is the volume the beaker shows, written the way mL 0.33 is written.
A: mL 125
